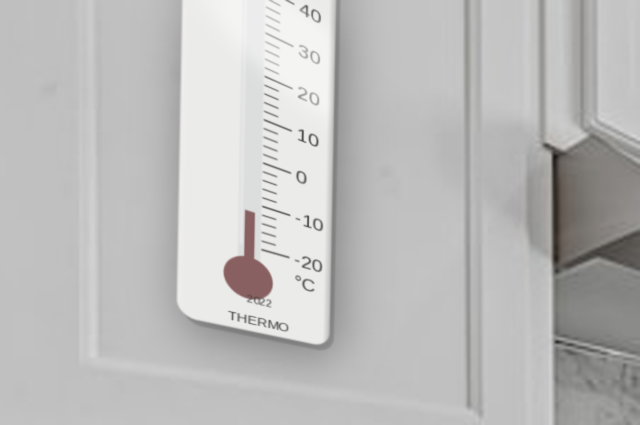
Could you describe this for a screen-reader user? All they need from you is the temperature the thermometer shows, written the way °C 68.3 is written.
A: °C -12
